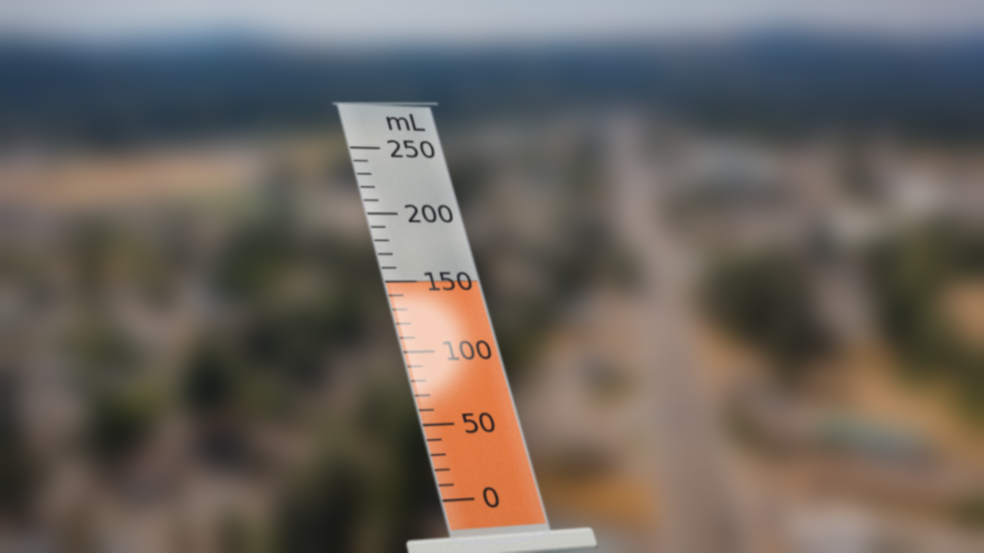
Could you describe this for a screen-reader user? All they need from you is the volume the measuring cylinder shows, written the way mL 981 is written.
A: mL 150
